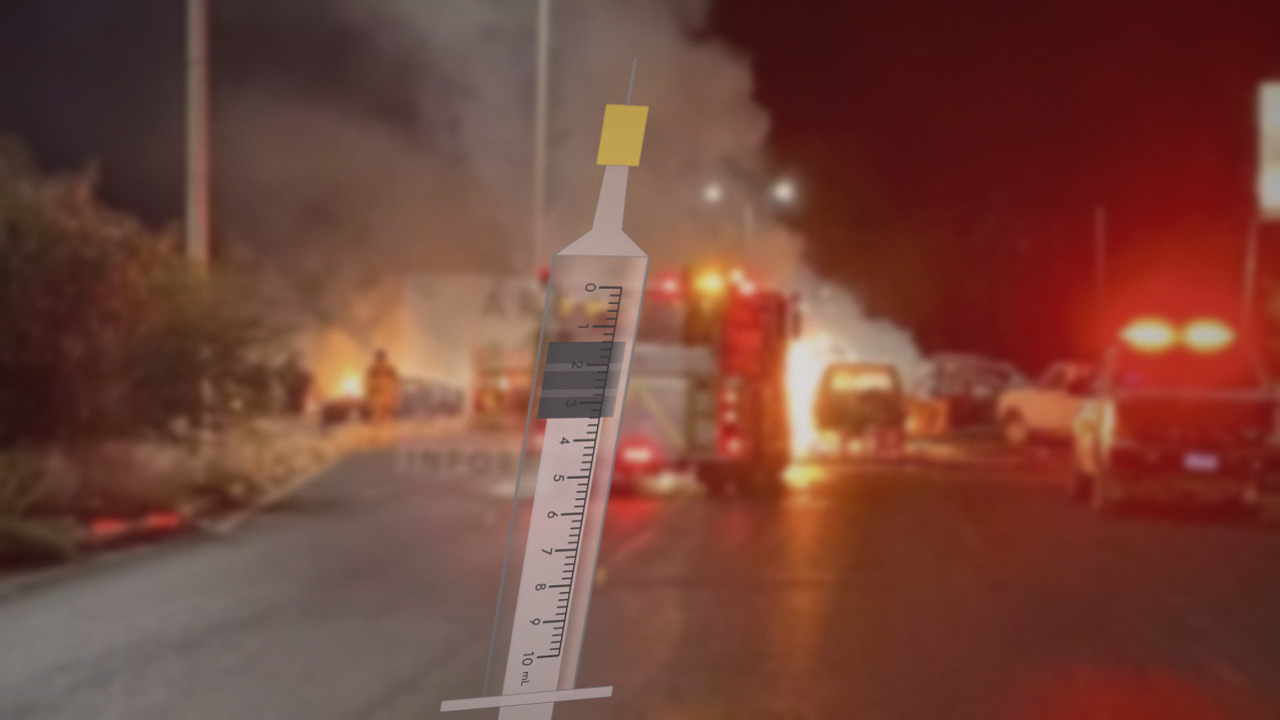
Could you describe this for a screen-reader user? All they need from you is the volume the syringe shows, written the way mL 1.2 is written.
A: mL 1.4
